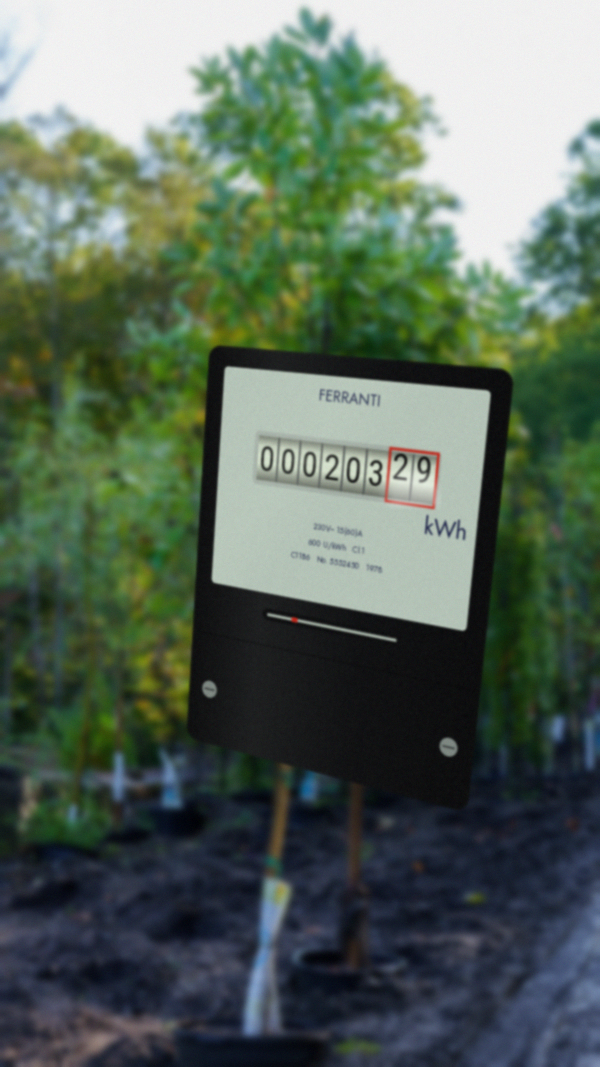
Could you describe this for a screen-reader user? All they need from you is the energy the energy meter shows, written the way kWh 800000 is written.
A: kWh 203.29
